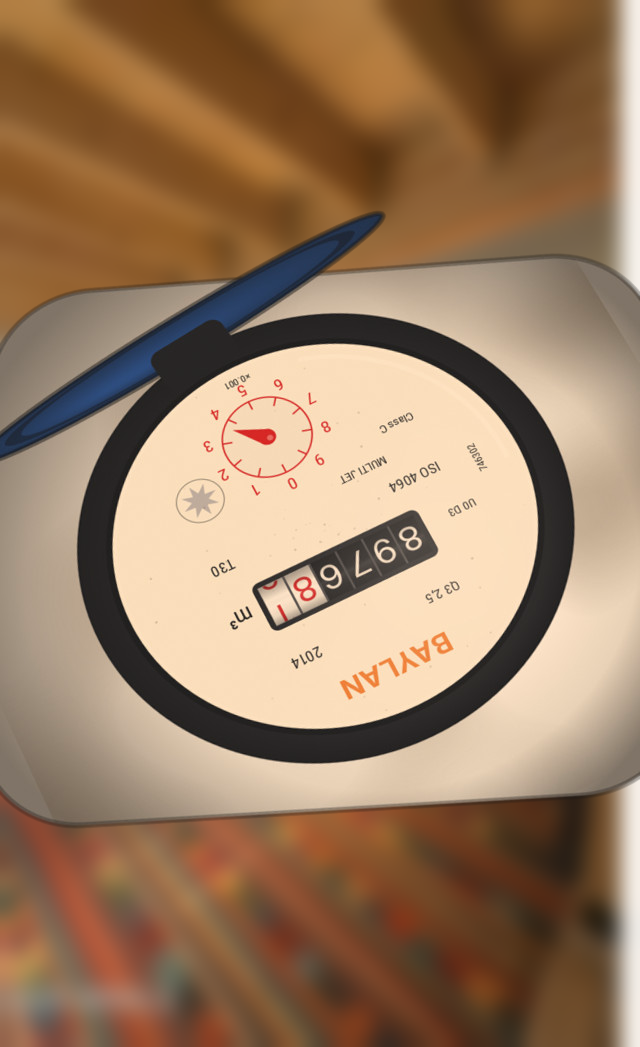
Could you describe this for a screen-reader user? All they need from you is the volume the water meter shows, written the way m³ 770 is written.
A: m³ 8976.813
